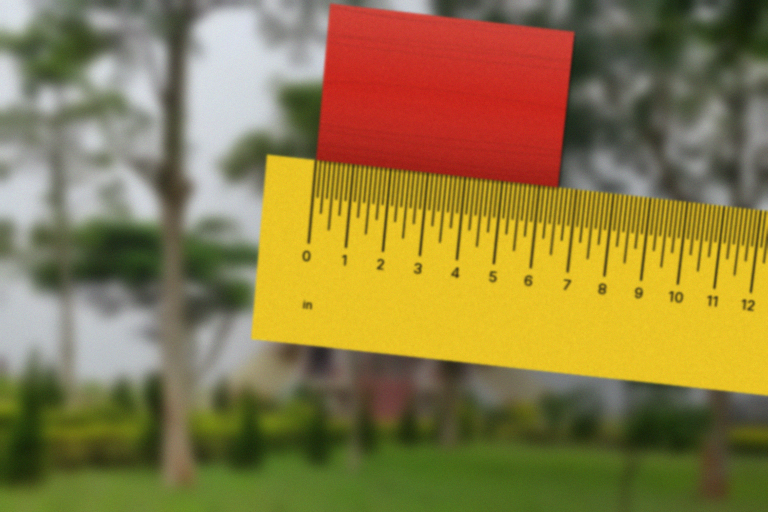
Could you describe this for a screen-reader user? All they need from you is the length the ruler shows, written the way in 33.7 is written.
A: in 6.5
